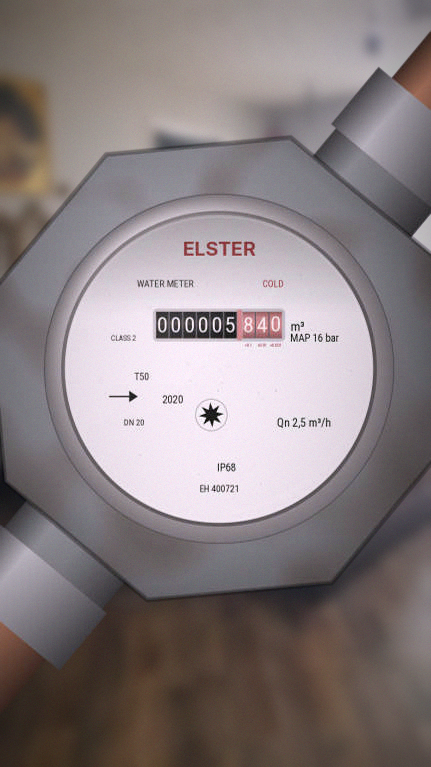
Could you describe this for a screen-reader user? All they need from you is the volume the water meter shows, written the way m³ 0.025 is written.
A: m³ 5.840
